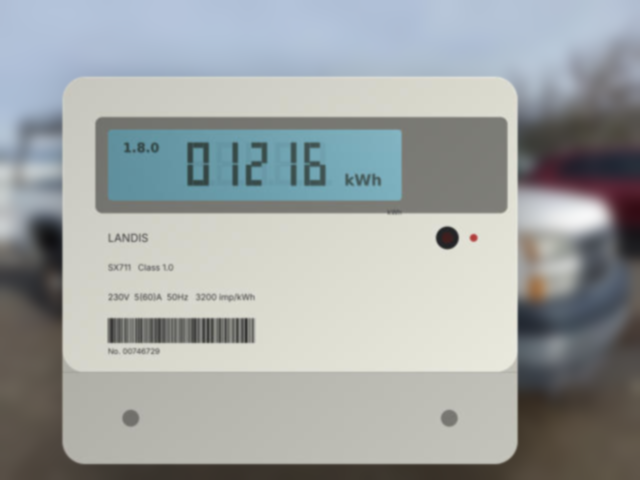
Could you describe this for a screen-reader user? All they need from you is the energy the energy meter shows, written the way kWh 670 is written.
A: kWh 1216
